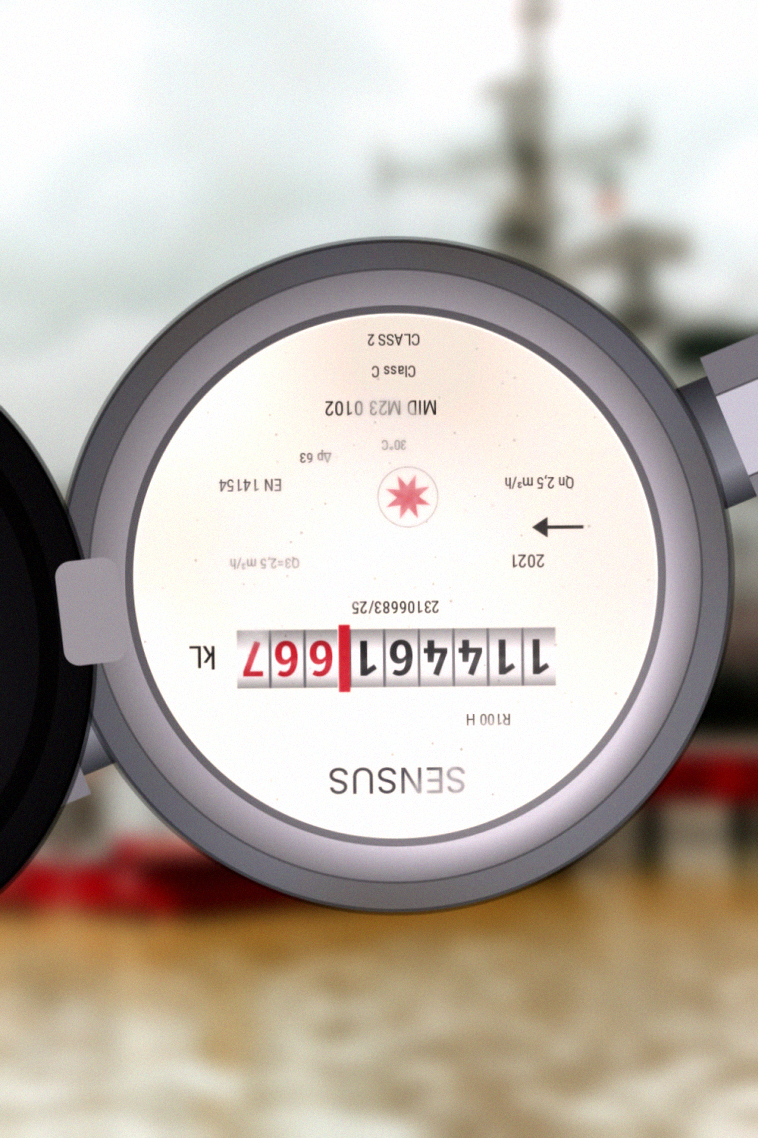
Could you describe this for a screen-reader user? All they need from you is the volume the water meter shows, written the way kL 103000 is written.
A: kL 114461.667
